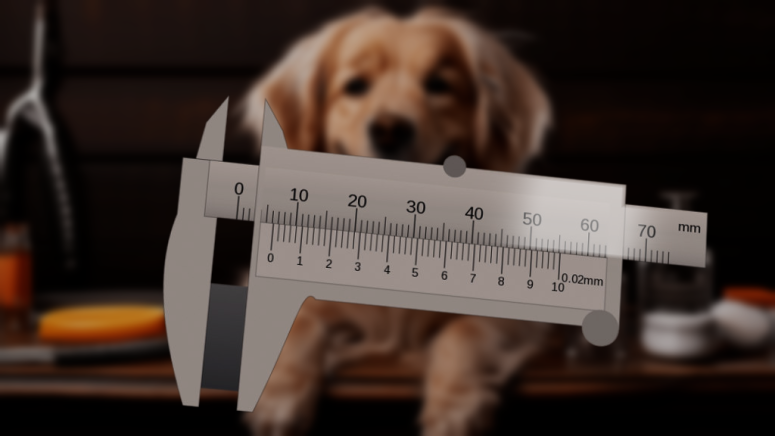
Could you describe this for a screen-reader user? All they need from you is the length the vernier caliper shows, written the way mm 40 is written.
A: mm 6.2
